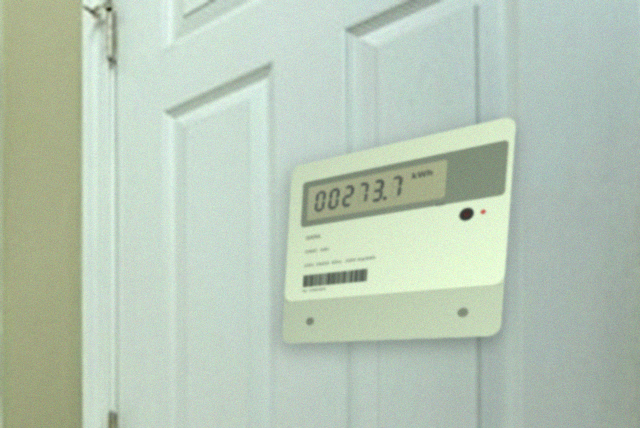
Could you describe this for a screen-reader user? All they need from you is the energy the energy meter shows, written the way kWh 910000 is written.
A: kWh 273.7
